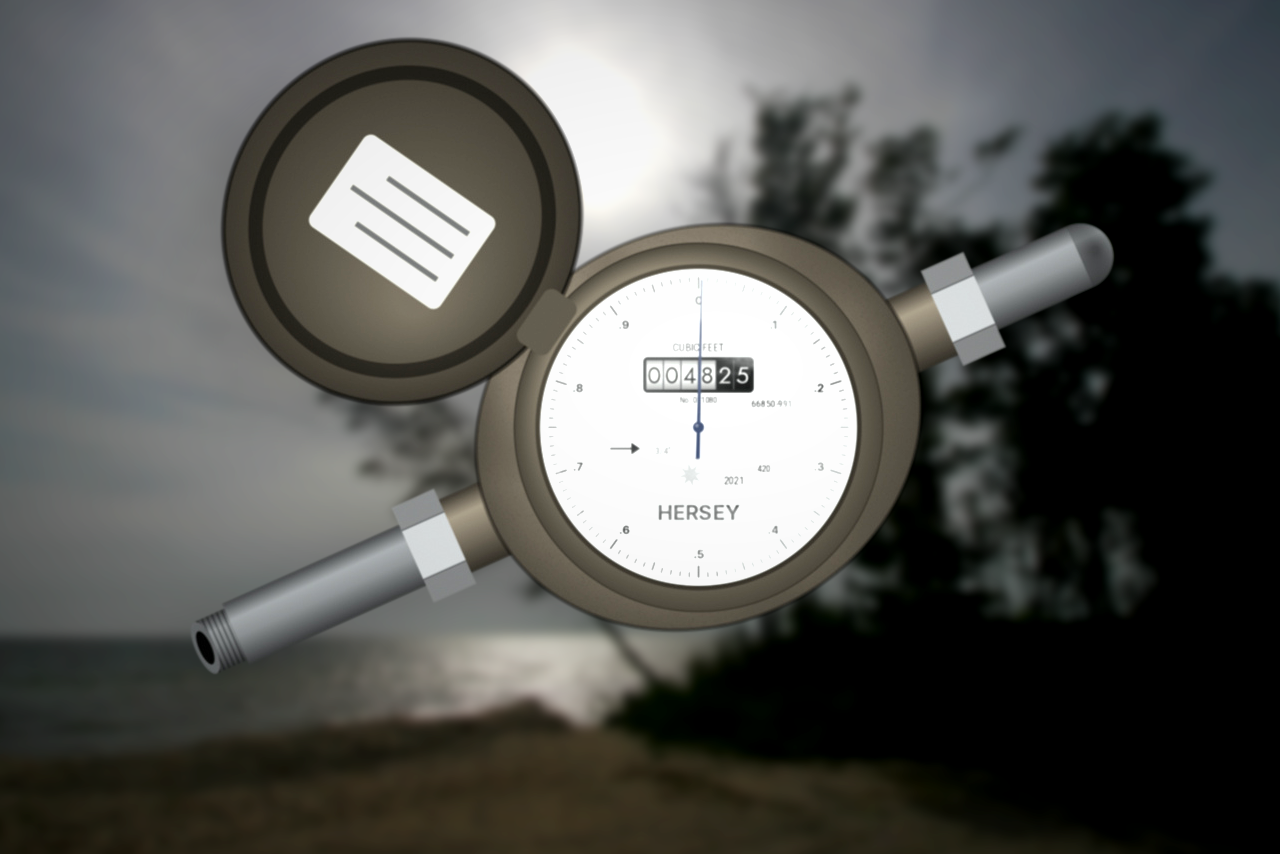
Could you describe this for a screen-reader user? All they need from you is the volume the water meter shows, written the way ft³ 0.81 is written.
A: ft³ 4825.00
